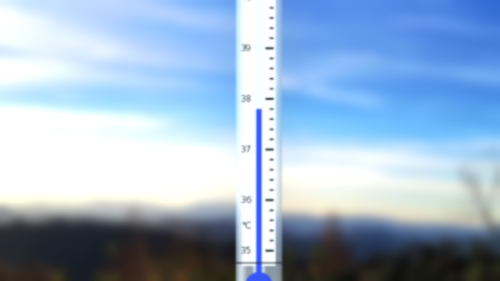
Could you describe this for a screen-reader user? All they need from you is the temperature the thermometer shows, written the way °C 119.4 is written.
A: °C 37.8
